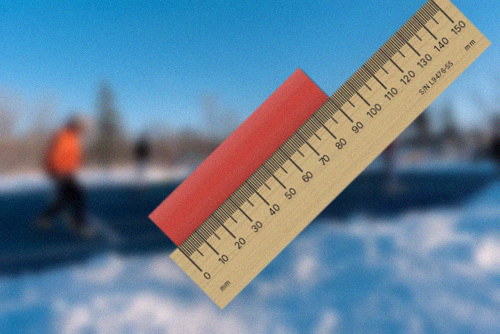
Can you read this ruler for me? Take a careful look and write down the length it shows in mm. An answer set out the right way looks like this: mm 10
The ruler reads mm 90
